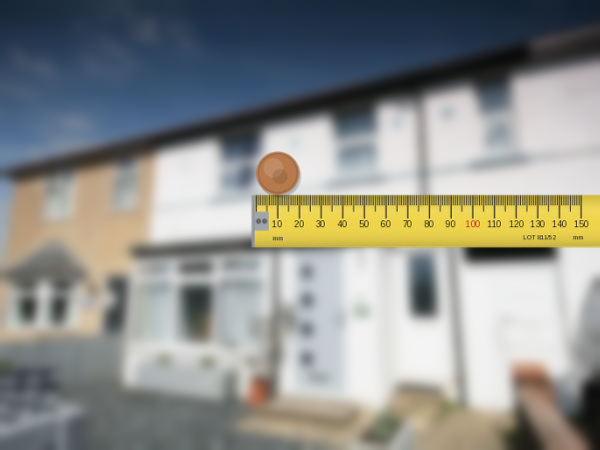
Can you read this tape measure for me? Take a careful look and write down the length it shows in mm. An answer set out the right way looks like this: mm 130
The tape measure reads mm 20
